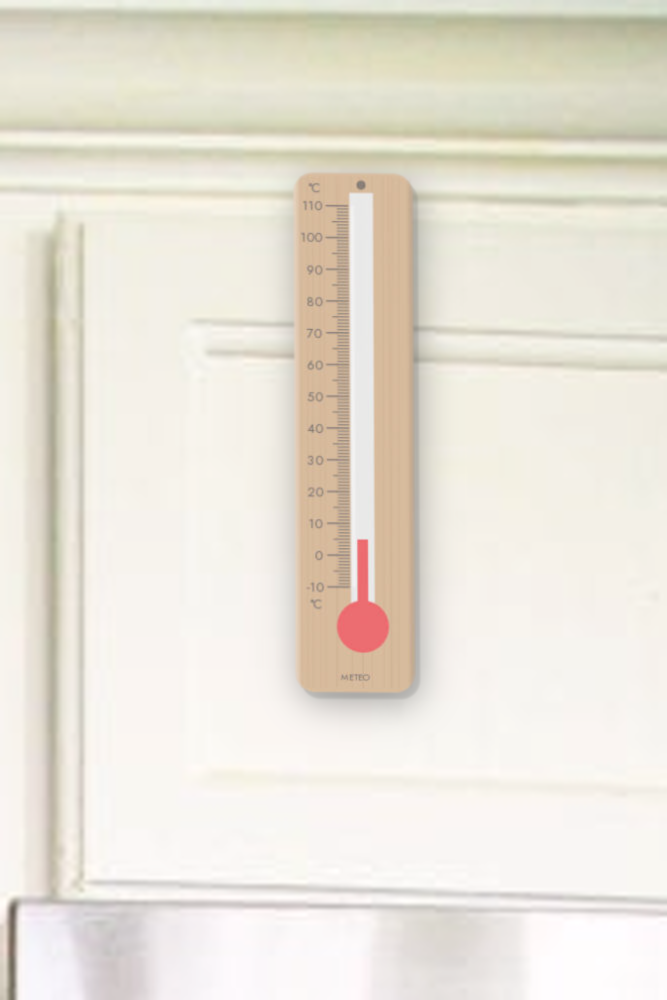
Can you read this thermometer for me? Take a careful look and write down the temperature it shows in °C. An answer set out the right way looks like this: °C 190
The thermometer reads °C 5
